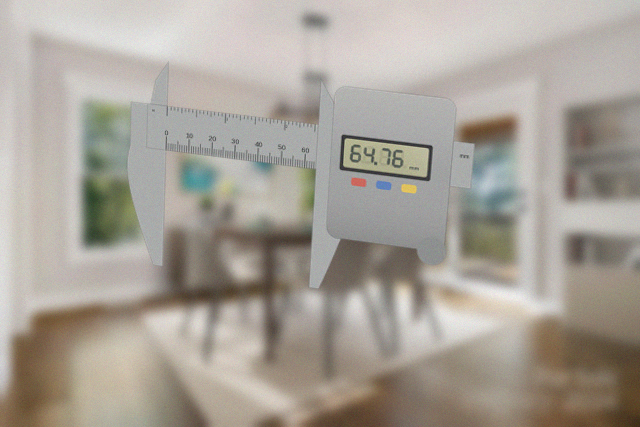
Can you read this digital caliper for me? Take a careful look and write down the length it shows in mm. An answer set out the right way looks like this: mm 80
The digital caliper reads mm 64.76
